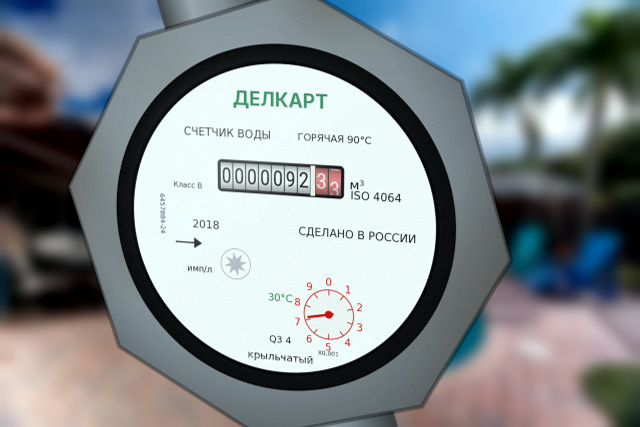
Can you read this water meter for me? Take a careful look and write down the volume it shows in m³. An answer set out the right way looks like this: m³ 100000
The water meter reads m³ 92.327
